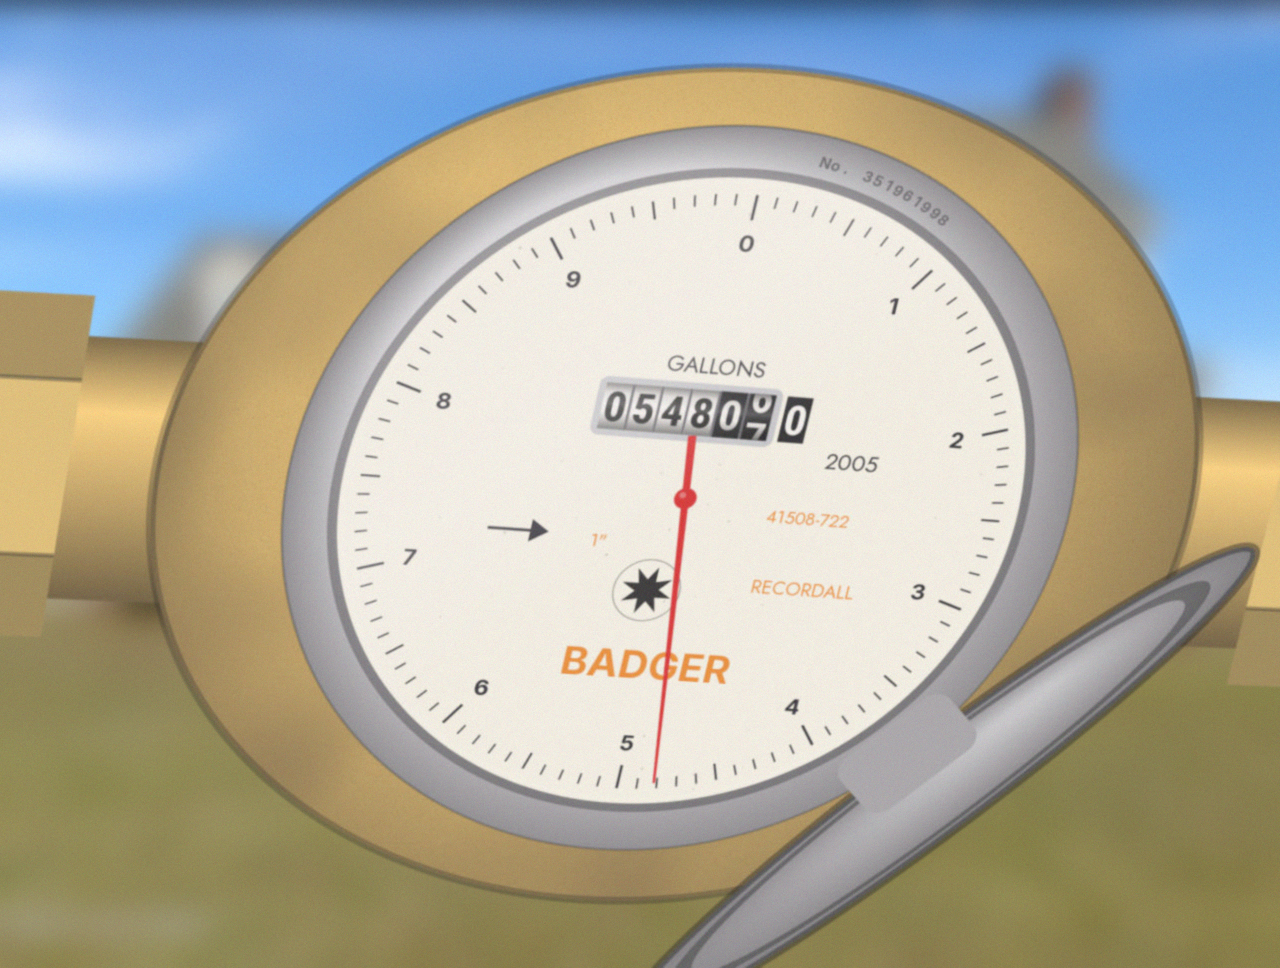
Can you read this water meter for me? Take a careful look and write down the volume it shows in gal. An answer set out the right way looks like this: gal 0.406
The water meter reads gal 548064.8
